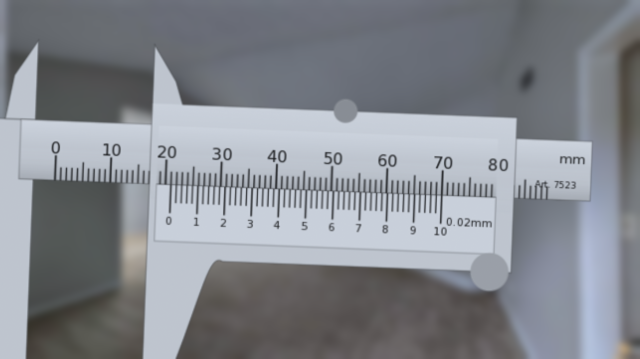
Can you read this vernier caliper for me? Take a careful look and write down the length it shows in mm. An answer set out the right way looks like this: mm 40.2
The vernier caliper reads mm 21.0
